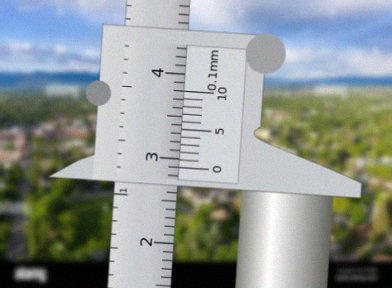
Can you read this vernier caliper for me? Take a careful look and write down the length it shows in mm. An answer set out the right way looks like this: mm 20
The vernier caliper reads mm 29.0
